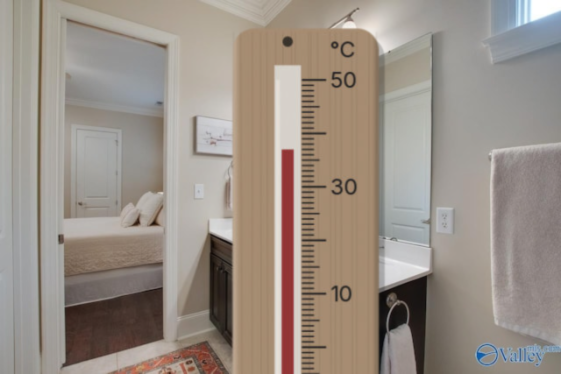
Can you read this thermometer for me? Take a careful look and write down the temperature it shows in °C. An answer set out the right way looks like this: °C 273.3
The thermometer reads °C 37
